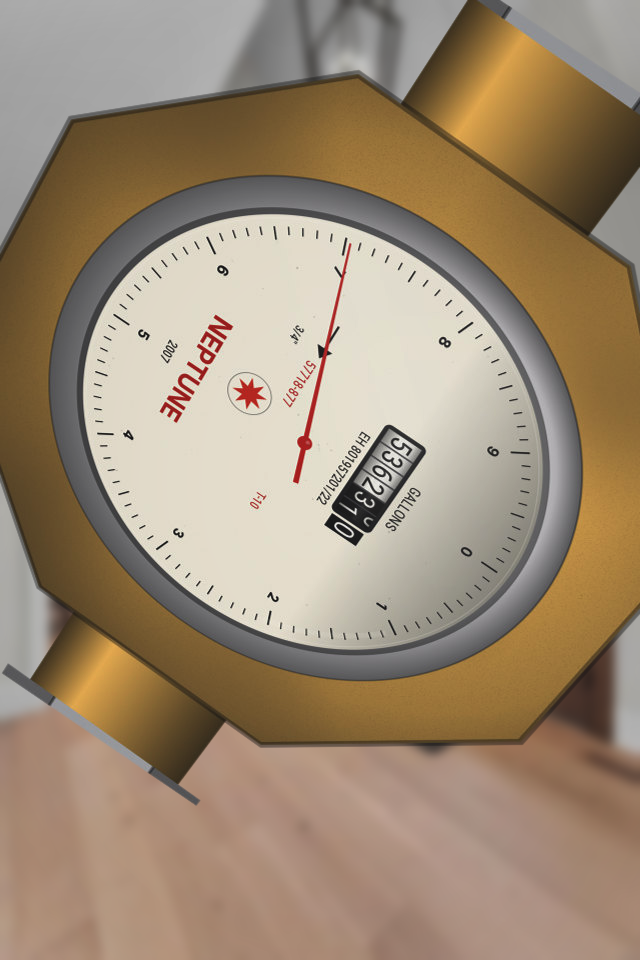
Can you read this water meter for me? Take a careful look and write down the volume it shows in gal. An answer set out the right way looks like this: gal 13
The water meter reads gal 5362307.0
